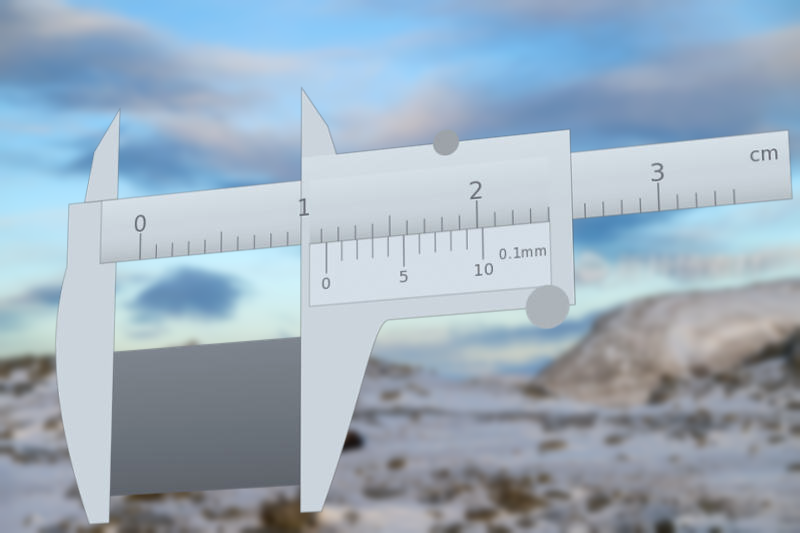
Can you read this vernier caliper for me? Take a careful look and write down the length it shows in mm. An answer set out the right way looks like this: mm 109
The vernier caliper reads mm 11.3
